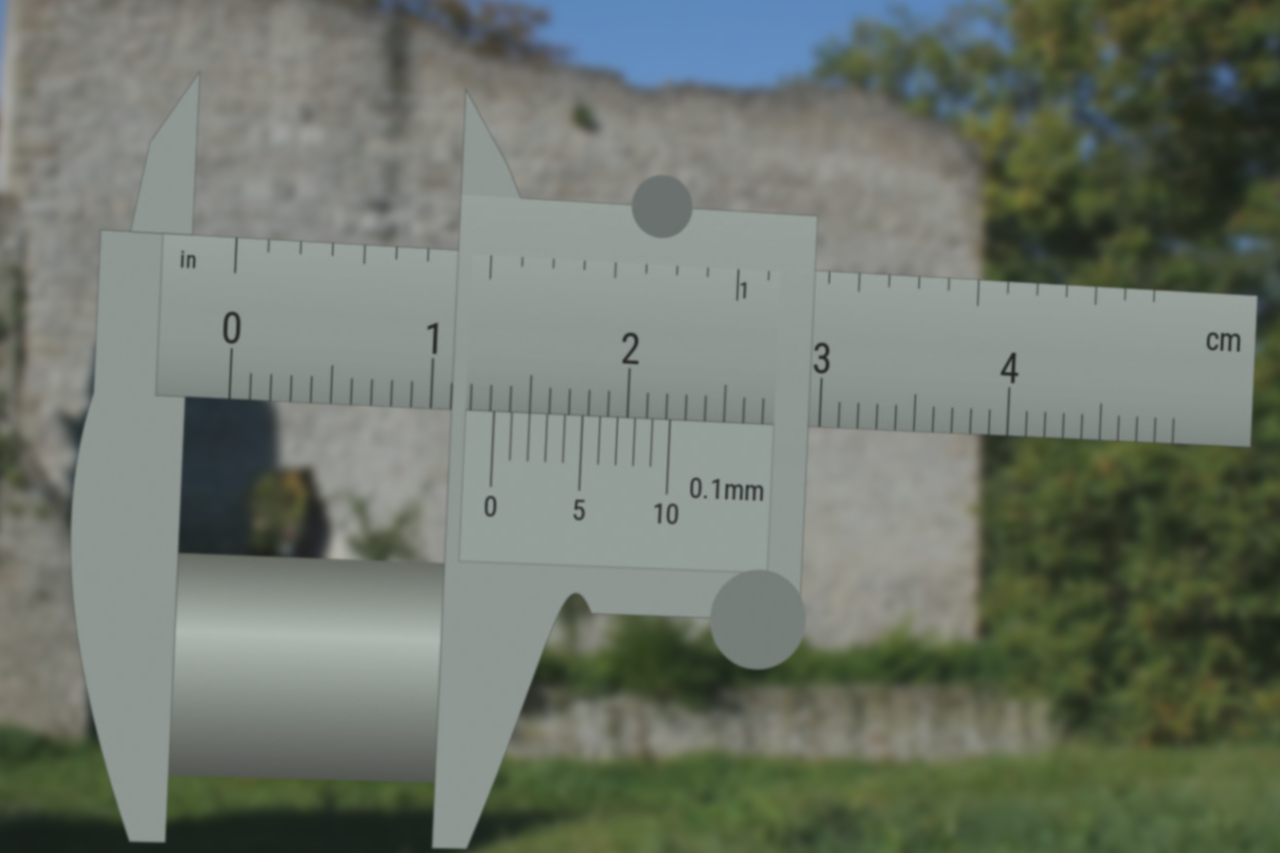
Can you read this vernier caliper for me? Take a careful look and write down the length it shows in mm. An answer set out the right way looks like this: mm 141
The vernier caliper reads mm 13.2
